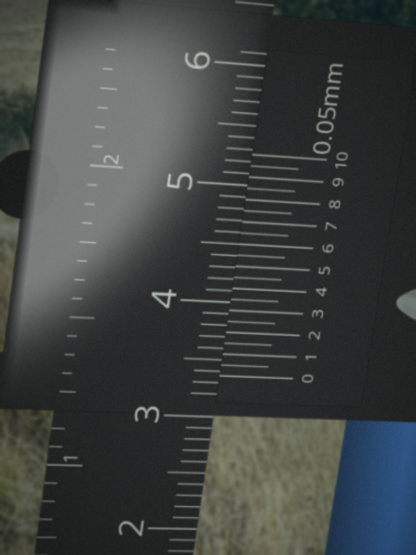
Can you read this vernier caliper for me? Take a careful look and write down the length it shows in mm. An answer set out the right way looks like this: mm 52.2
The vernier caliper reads mm 33.6
